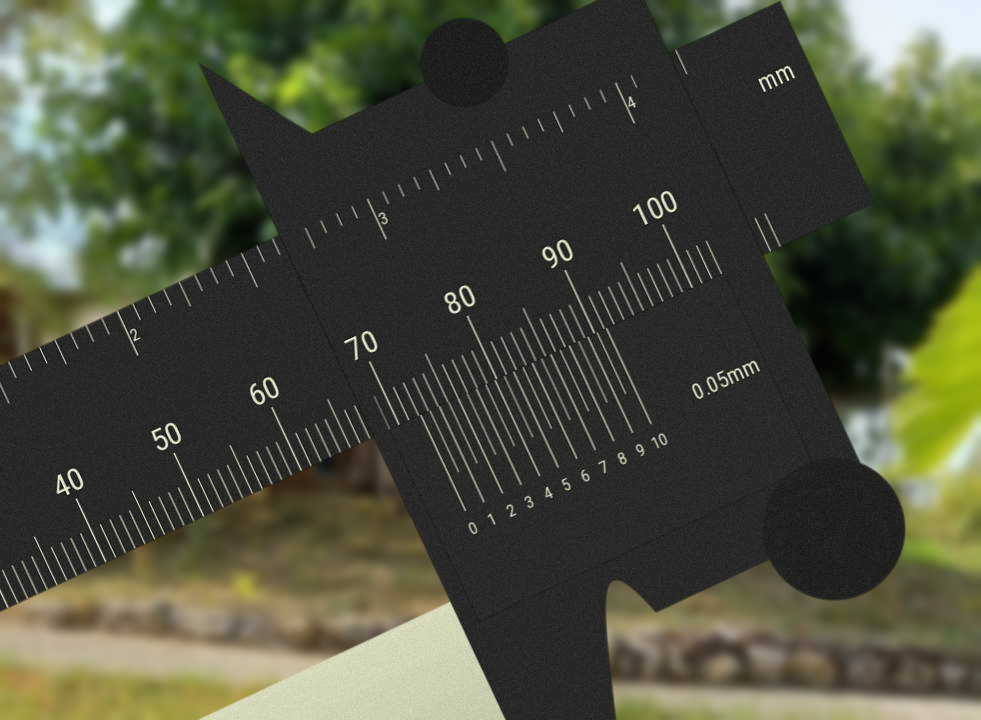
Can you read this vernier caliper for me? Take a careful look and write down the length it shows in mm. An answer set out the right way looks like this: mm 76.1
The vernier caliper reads mm 72.2
